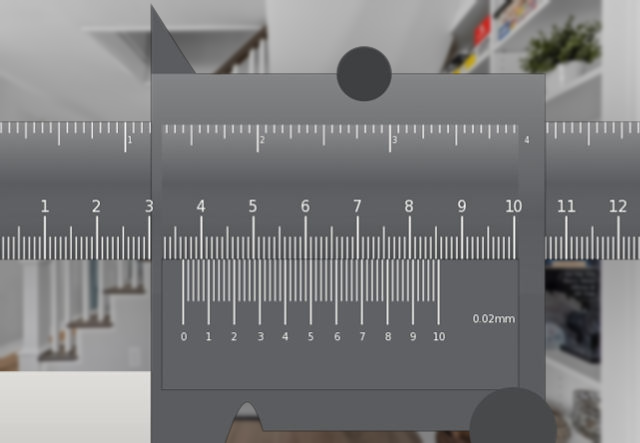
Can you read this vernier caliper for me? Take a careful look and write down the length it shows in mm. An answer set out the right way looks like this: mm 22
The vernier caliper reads mm 36.5
